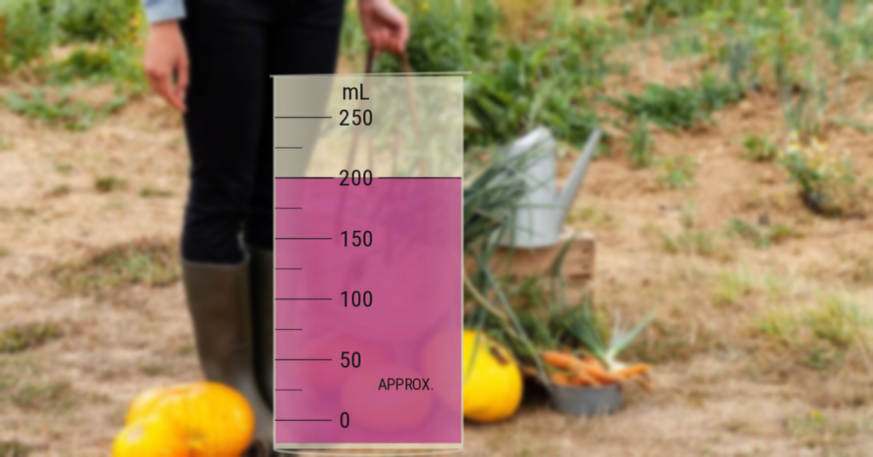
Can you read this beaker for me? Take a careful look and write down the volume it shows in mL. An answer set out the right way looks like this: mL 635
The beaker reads mL 200
